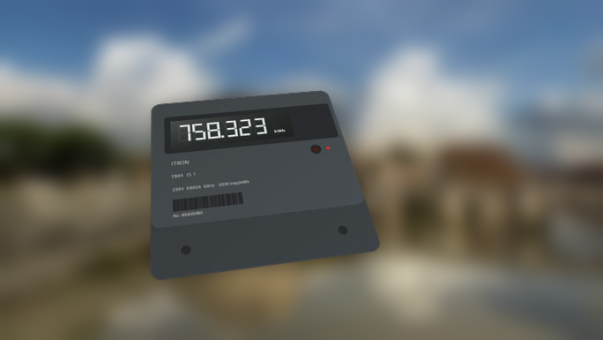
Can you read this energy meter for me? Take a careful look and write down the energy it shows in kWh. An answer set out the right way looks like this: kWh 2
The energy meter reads kWh 758.323
